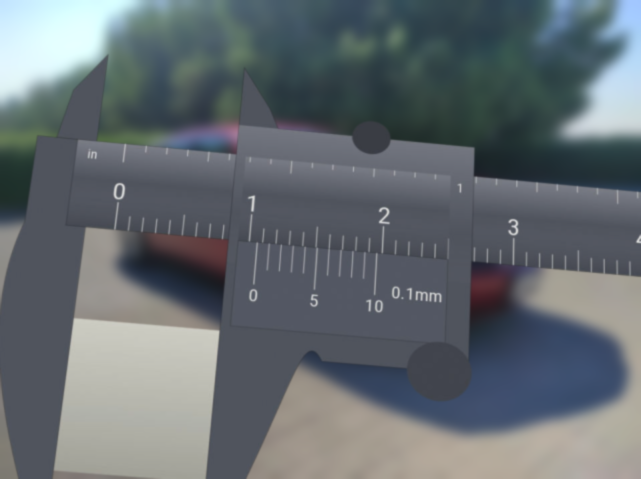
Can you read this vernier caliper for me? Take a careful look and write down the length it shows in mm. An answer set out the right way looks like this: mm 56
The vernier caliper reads mm 10.6
